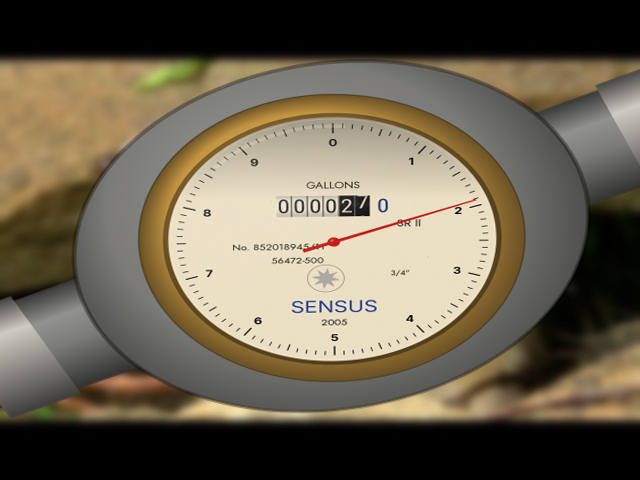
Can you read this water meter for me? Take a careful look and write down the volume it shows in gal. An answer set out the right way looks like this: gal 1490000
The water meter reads gal 271.9
